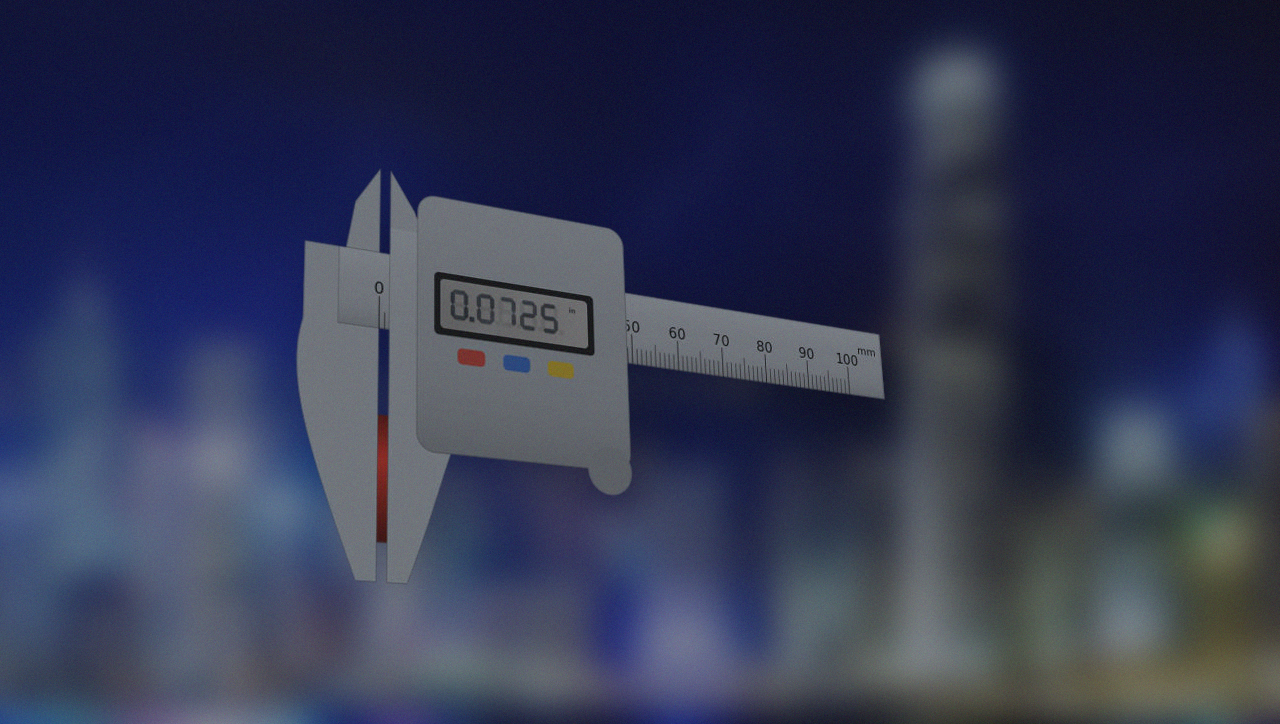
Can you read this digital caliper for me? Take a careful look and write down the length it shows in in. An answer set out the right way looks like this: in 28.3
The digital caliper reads in 0.0725
